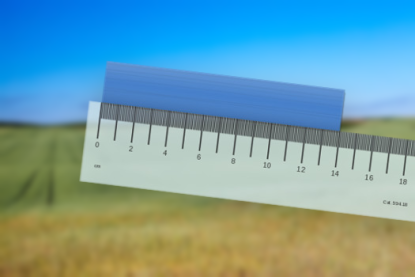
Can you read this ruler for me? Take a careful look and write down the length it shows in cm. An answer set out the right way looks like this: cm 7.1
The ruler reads cm 14
